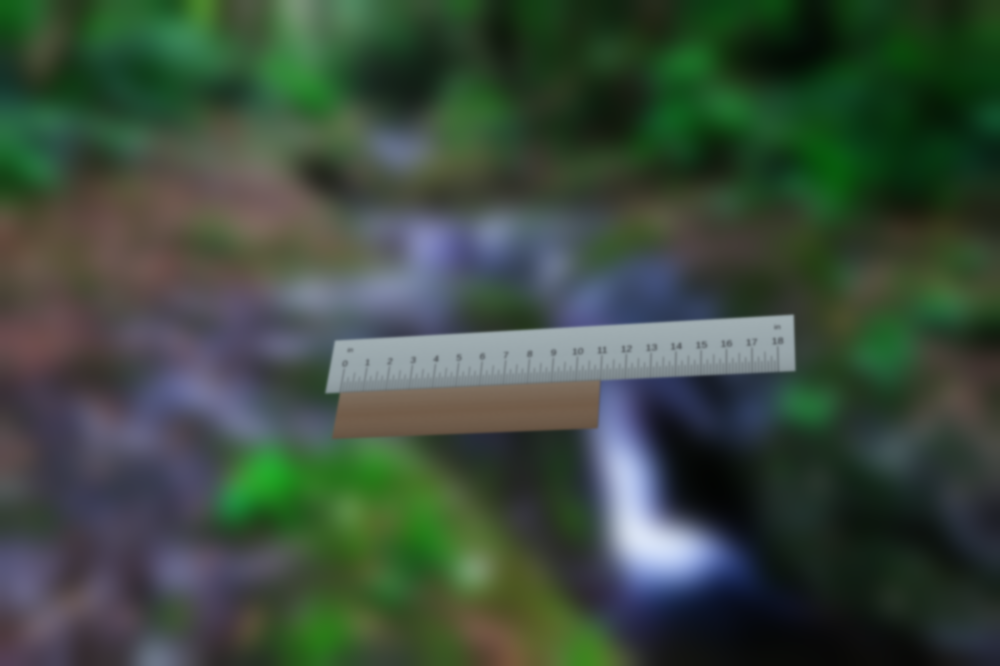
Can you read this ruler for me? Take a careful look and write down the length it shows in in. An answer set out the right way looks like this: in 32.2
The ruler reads in 11
